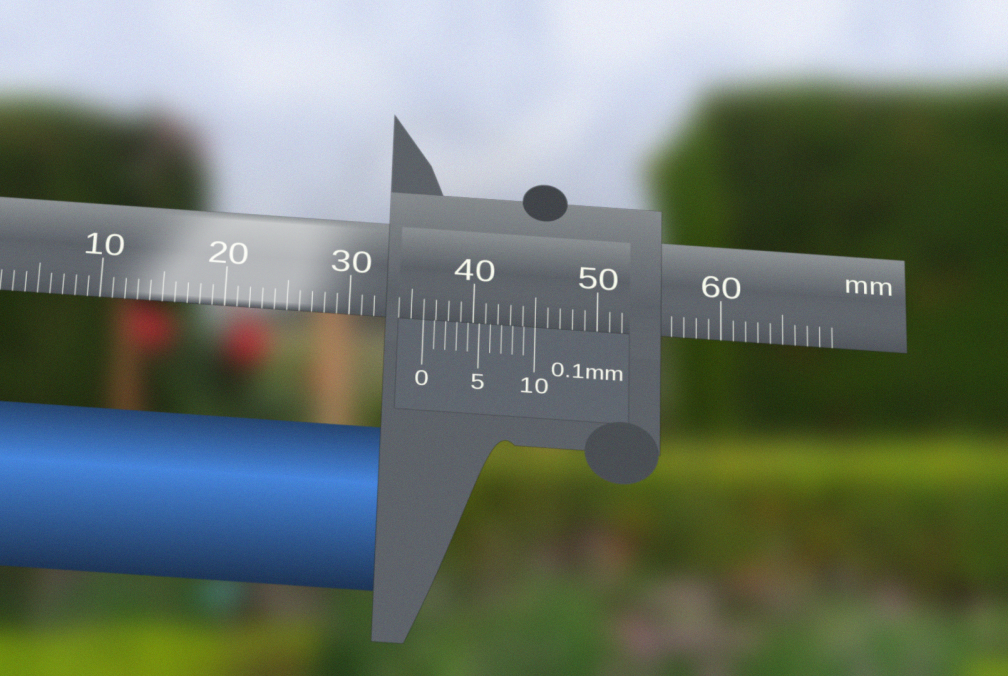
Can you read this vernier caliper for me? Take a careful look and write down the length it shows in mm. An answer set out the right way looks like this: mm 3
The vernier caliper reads mm 36.0
